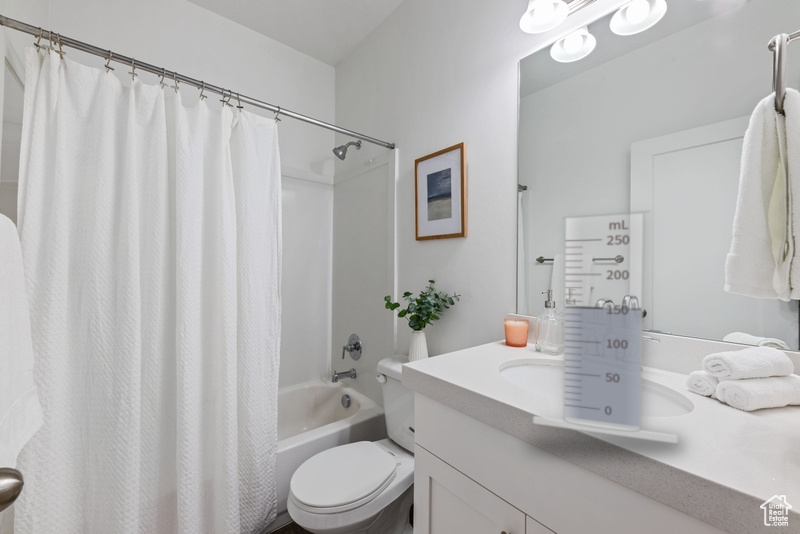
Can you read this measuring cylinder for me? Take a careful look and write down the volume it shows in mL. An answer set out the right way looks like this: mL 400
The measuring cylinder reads mL 150
